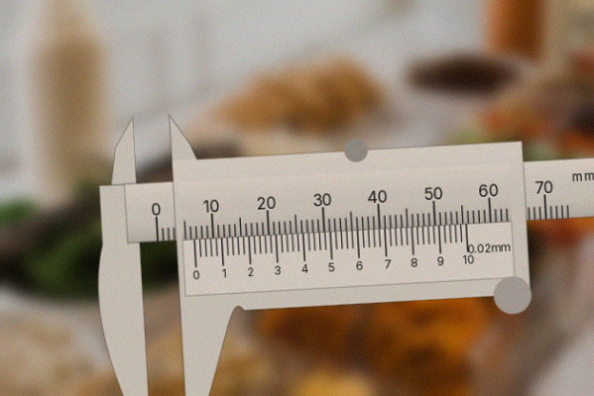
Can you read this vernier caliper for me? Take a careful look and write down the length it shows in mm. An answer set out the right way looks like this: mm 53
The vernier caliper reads mm 6.6
